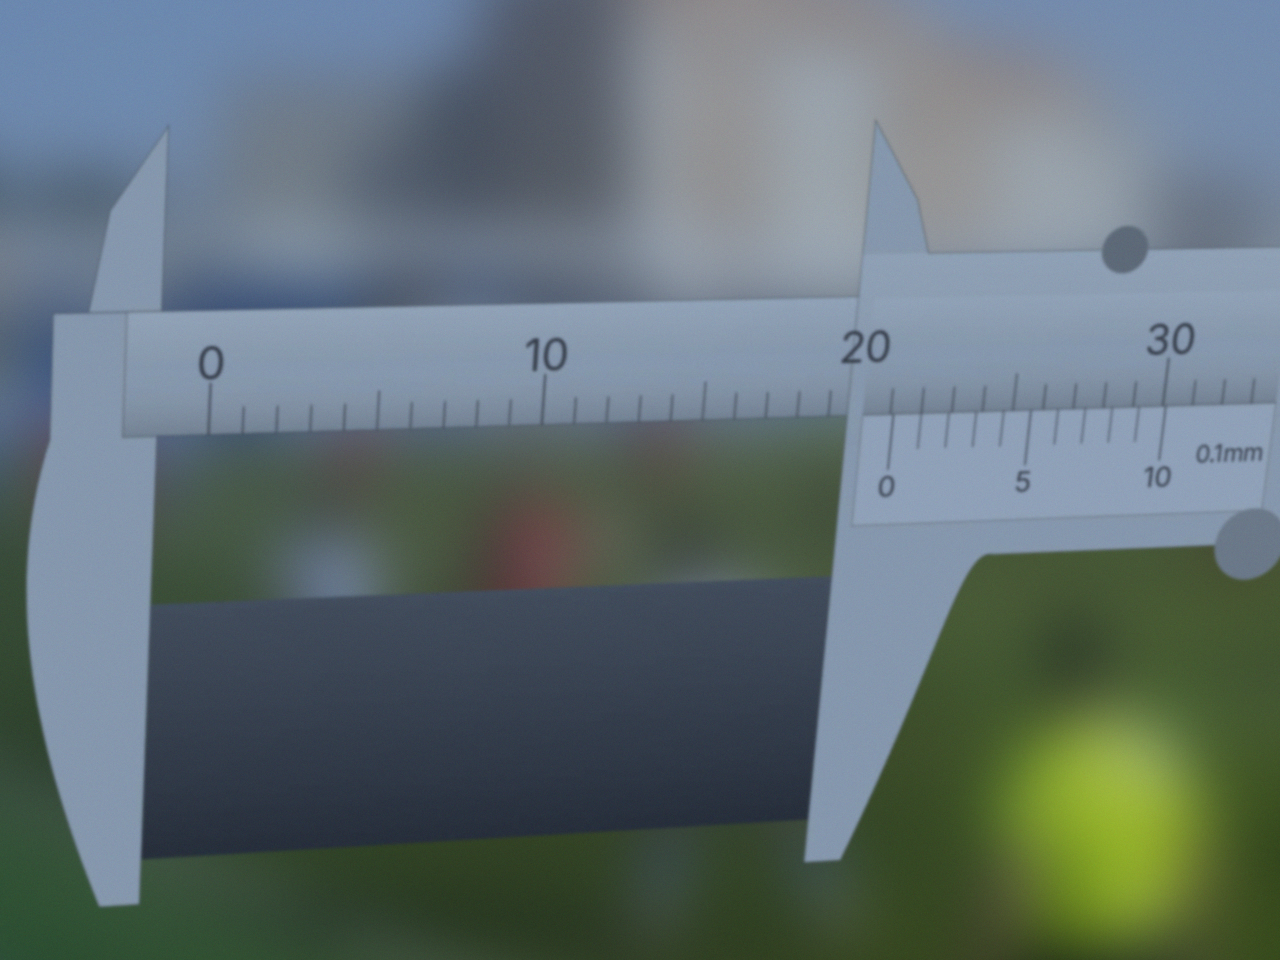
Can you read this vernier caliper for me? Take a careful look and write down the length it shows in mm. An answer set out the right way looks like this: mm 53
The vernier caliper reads mm 21.1
